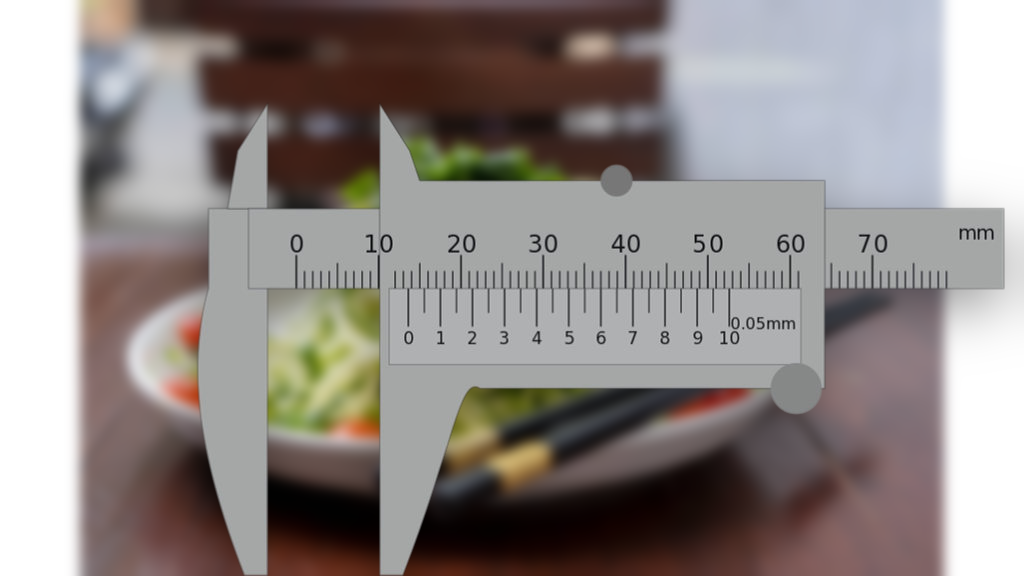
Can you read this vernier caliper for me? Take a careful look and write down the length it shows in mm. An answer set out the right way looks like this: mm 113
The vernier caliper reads mm 13.6
